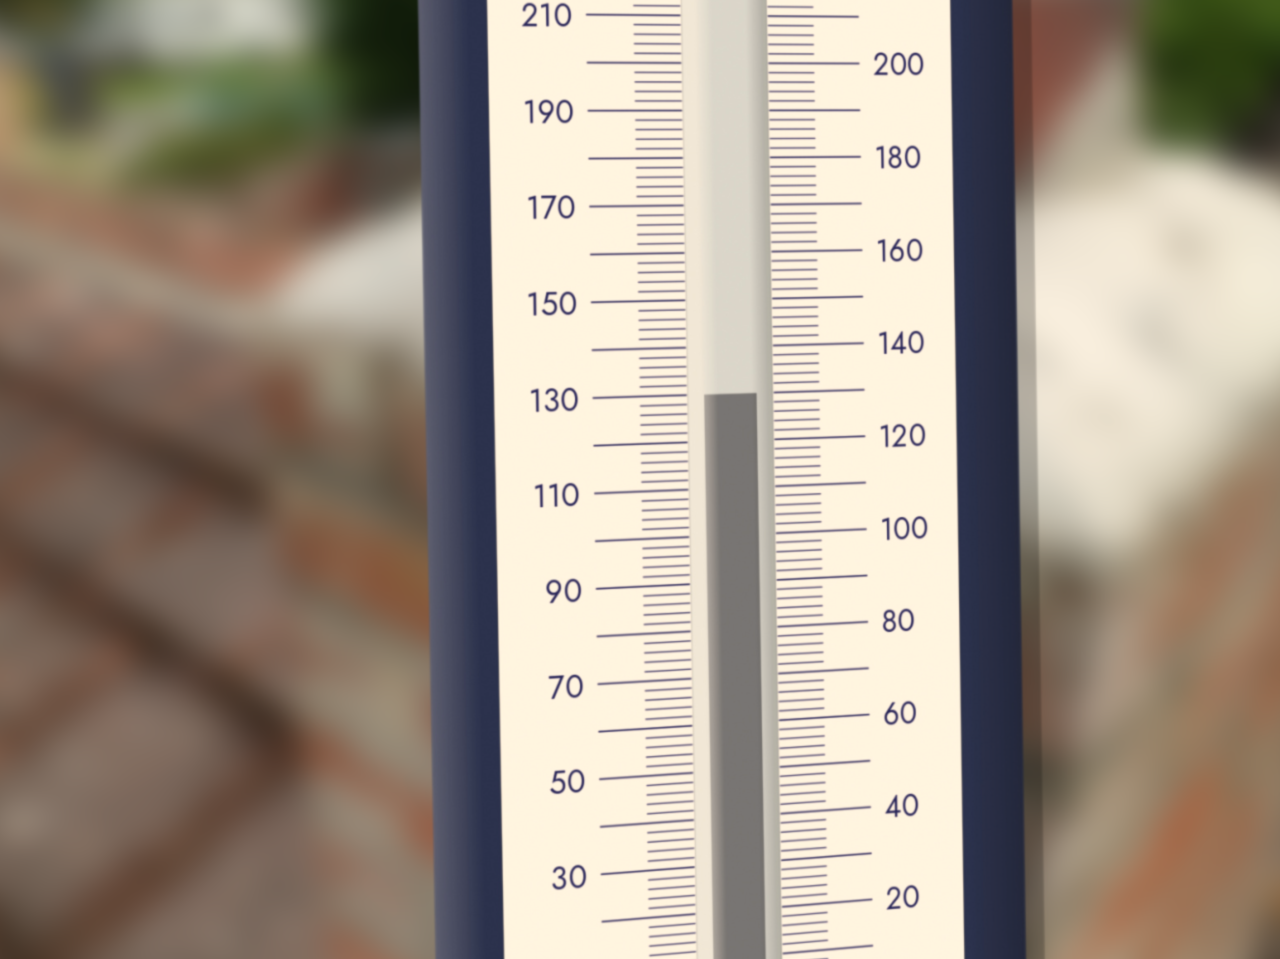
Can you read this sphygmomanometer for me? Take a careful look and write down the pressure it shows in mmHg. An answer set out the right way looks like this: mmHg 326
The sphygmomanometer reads mmHg 130
